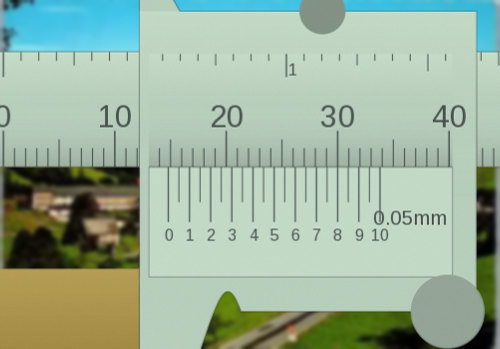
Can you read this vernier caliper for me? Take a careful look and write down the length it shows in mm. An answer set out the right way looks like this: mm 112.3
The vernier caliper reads mm 14.8
